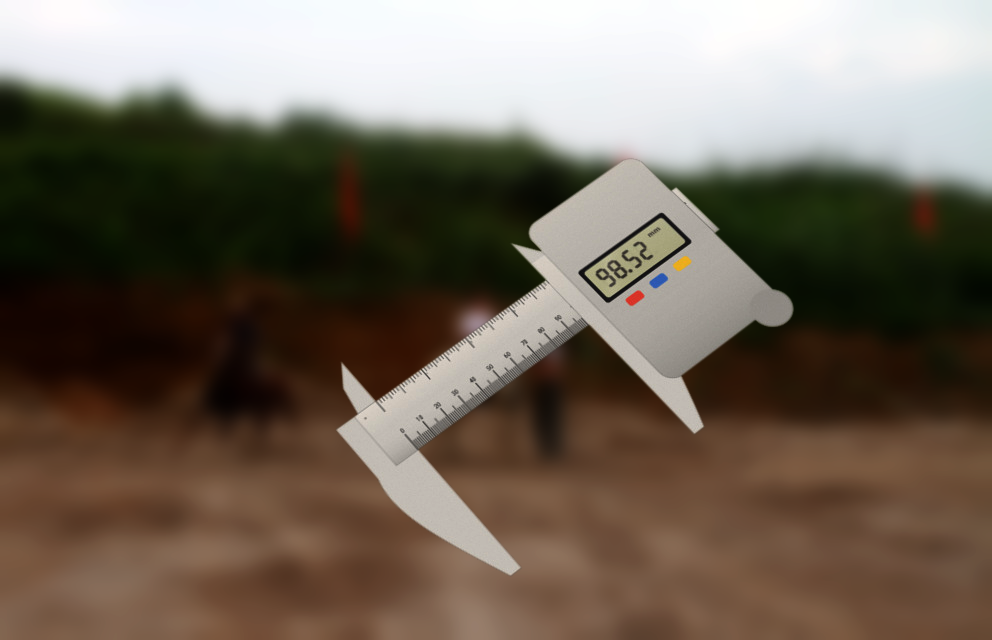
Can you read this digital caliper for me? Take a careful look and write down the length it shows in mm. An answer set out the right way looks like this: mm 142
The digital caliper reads mm 98.52
